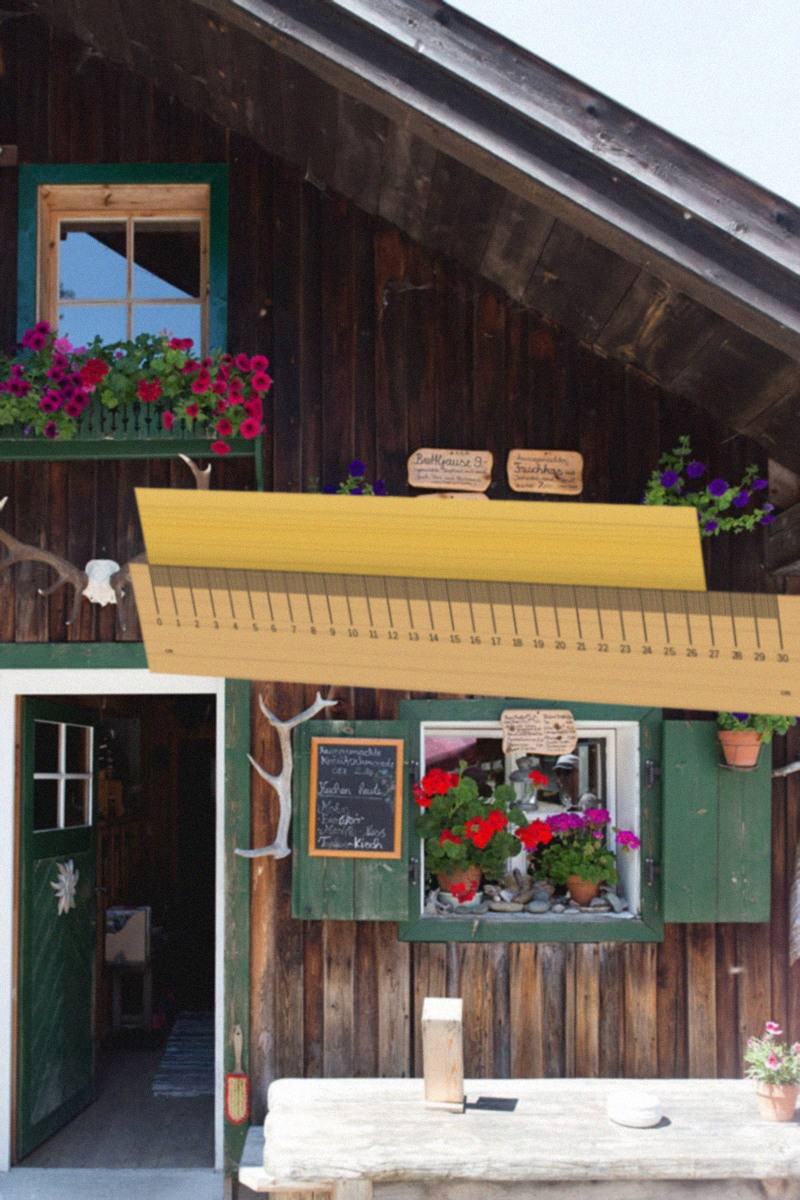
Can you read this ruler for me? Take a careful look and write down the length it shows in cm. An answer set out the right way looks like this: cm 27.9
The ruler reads cm 27
